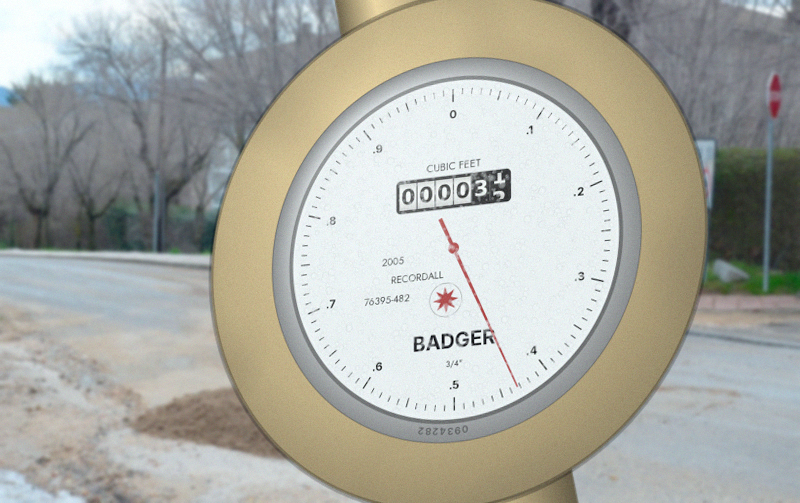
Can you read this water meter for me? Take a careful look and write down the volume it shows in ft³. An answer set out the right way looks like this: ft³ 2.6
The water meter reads ft³ 31.43
